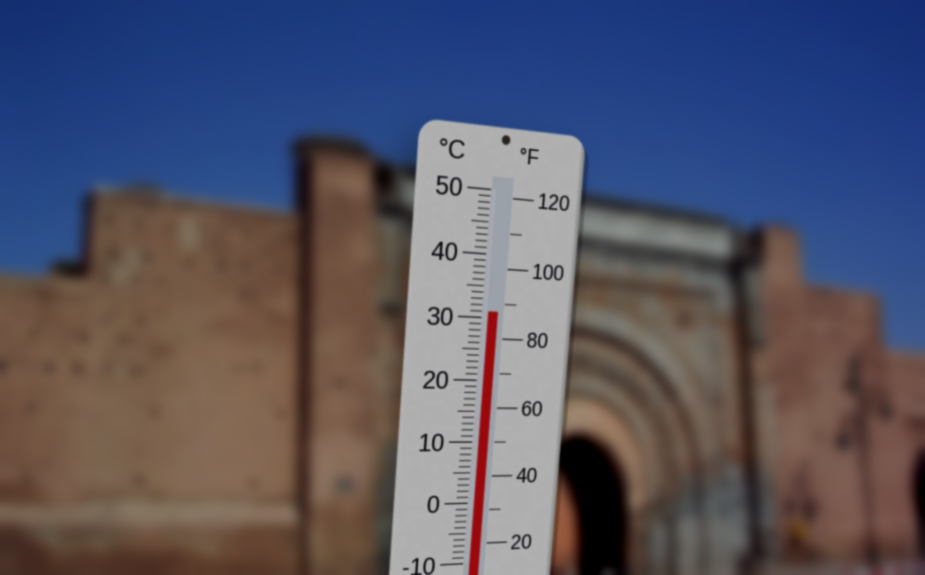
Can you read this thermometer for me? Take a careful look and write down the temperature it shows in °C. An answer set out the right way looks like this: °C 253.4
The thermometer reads °C 31
